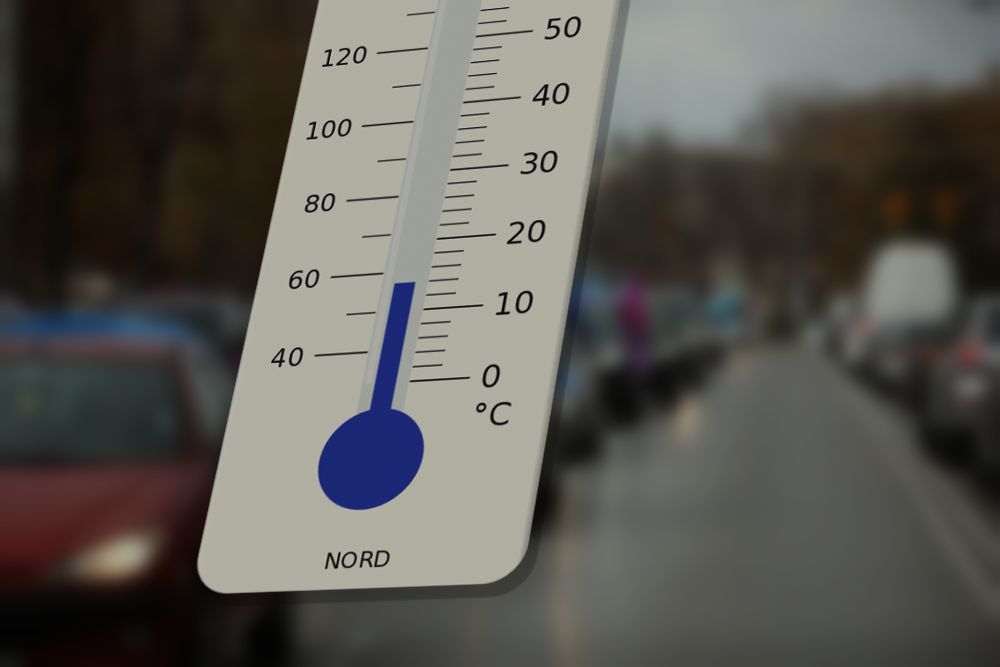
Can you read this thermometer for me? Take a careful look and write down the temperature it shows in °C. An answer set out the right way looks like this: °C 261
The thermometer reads °C 14
